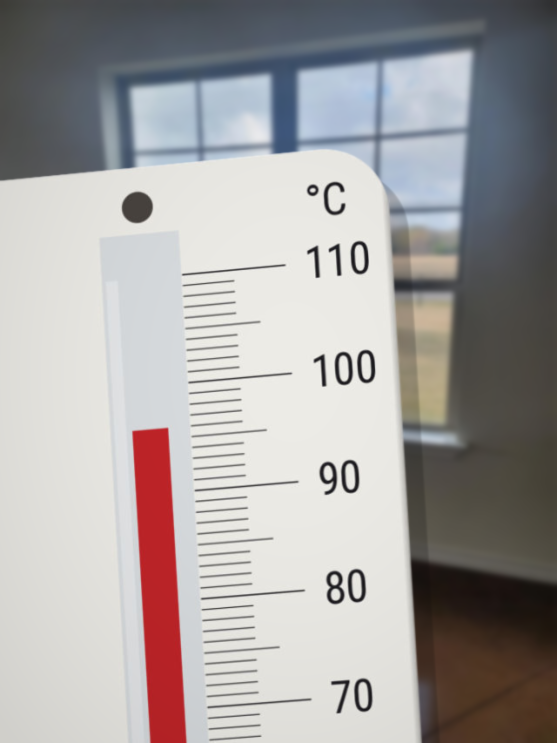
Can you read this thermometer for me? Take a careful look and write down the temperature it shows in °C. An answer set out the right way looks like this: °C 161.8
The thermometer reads °C 96
